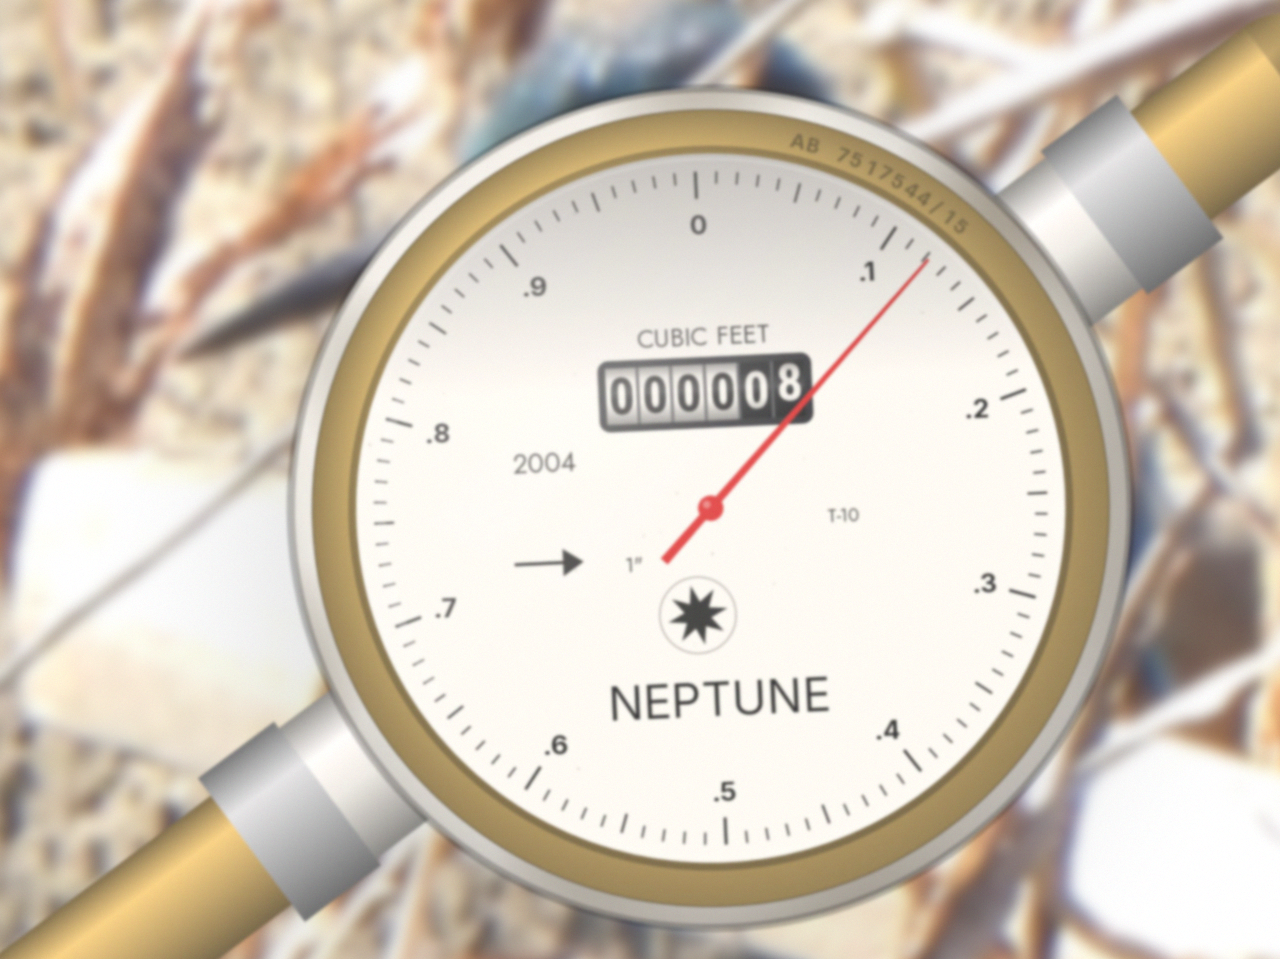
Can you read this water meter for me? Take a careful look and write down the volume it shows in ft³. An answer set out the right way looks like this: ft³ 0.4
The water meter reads ft³ 8.12
